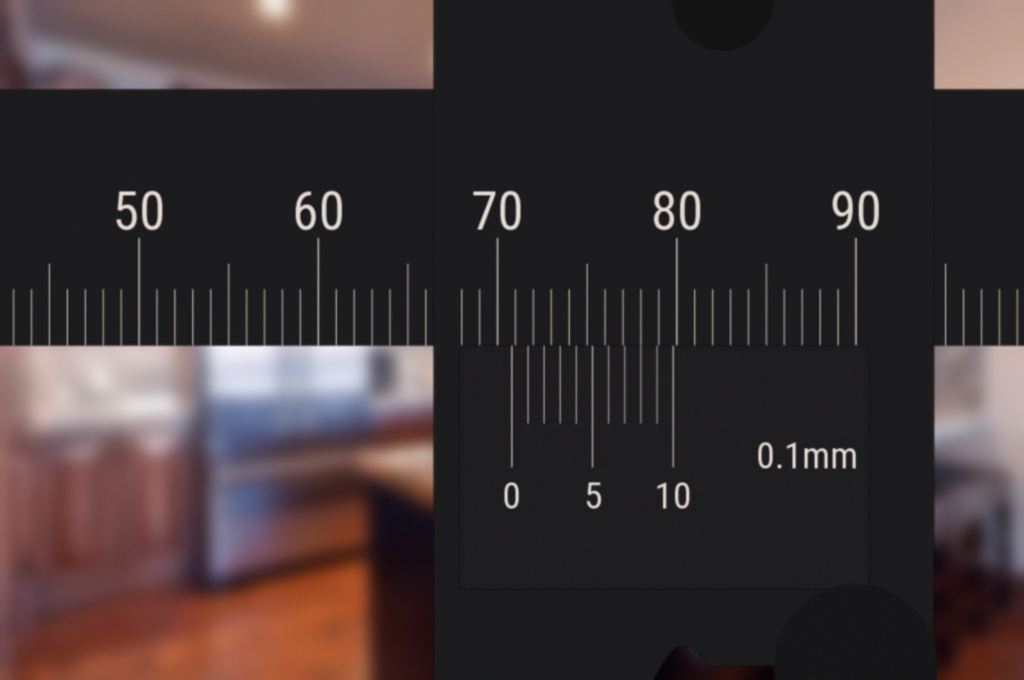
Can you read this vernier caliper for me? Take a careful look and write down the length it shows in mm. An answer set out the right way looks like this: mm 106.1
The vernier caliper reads mm 70.8
